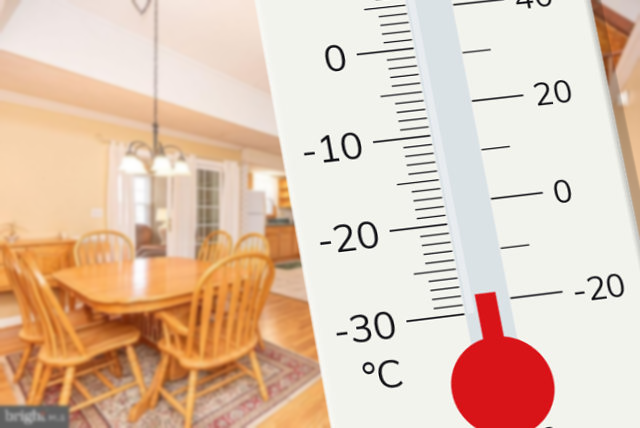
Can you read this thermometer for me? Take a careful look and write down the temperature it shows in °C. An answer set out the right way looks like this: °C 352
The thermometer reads °C -28
